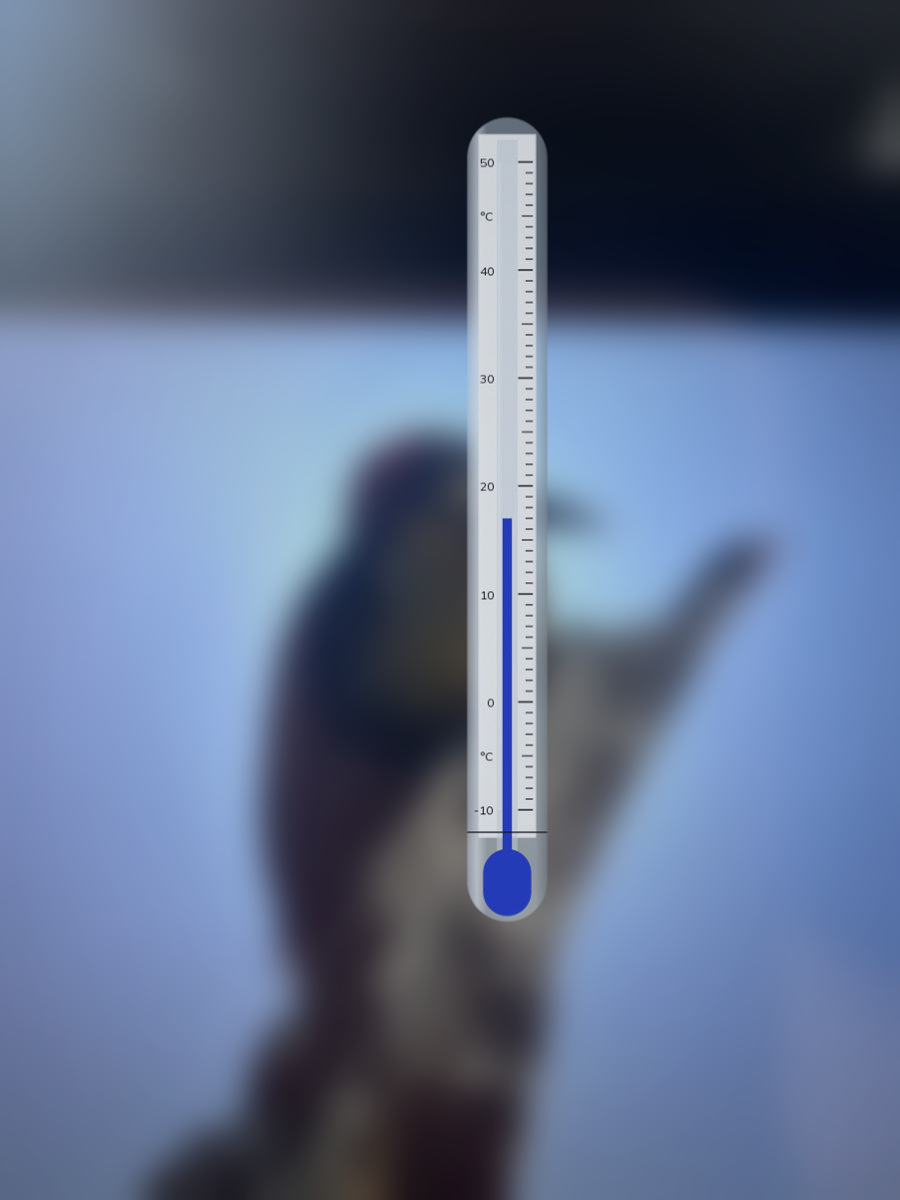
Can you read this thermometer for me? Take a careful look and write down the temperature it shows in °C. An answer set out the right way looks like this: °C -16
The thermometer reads °C 17
